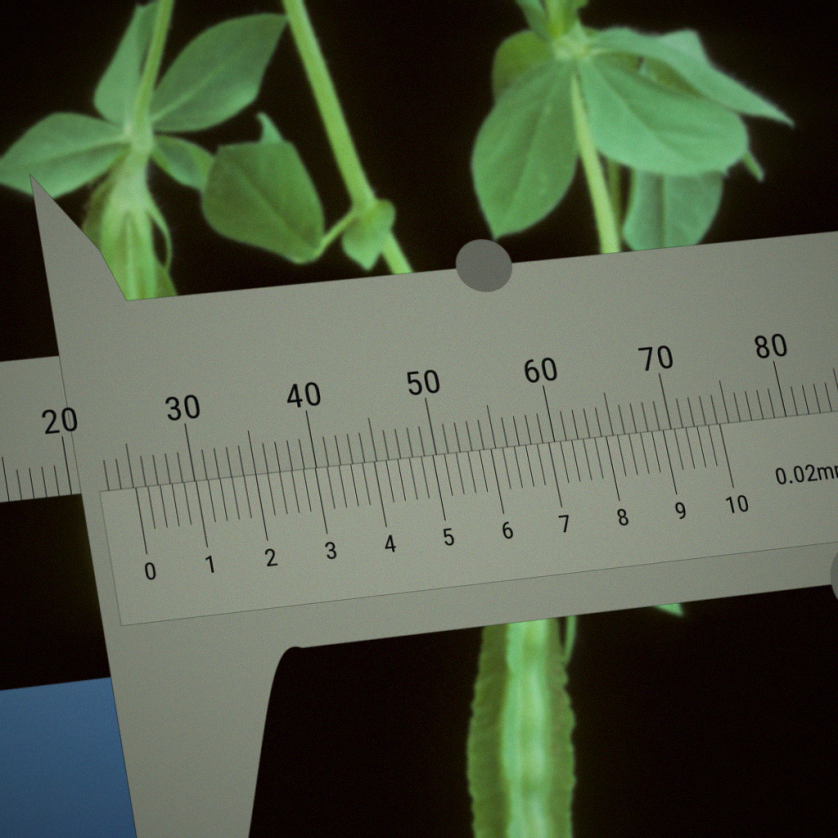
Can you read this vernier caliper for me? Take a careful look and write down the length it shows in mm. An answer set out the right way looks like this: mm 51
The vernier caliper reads mm 25.2
